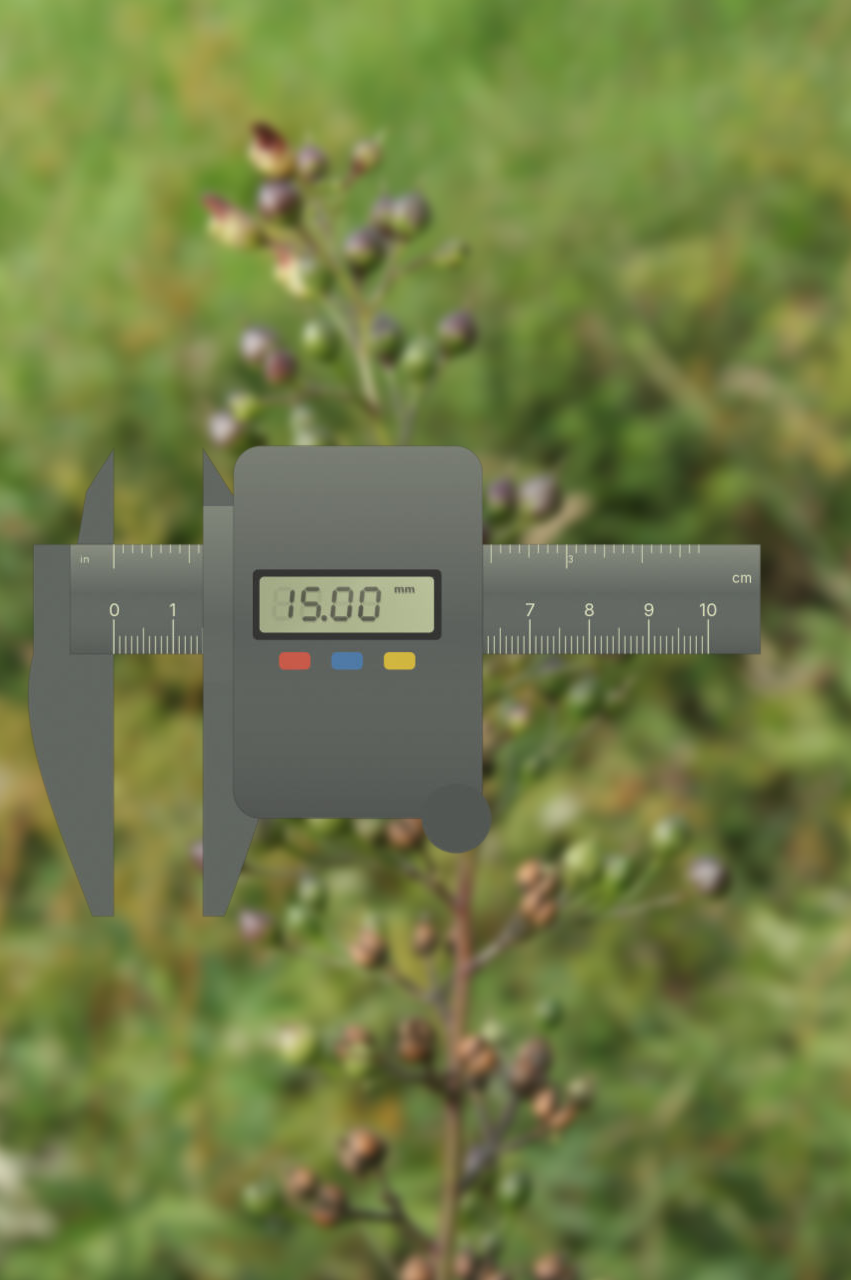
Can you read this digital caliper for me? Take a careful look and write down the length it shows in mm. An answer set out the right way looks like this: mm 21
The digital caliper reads mm 15.00
